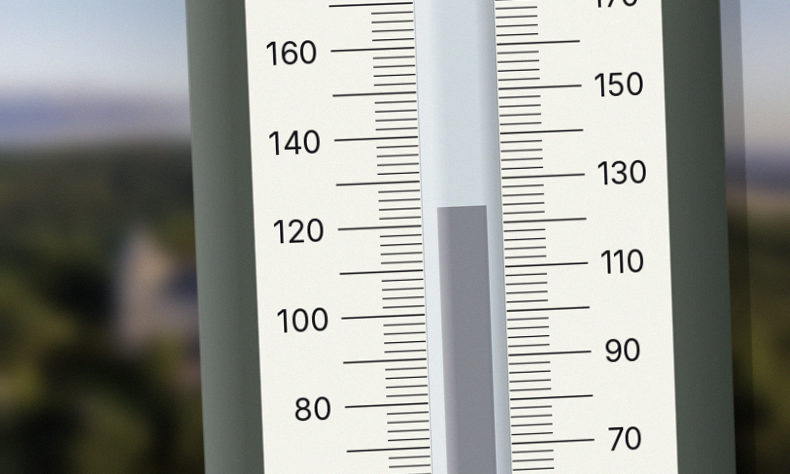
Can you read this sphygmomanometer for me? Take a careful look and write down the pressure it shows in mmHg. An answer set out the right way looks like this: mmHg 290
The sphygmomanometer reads mmHg 124
